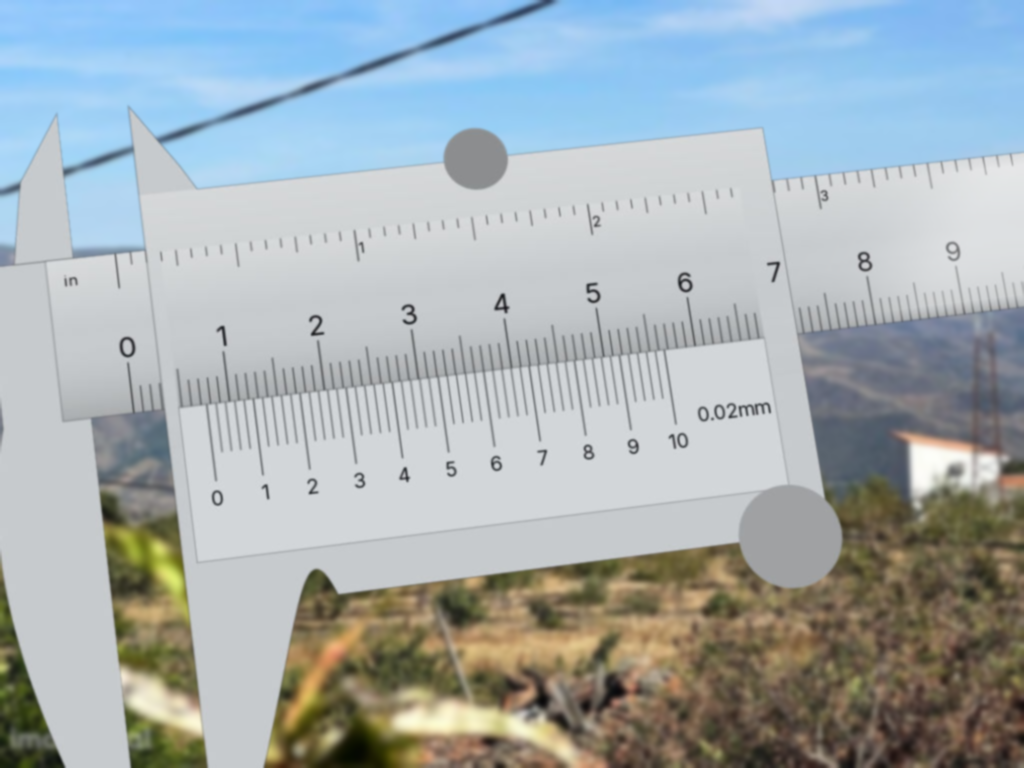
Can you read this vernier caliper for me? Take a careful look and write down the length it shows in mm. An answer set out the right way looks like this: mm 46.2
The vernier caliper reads mm 7.6
